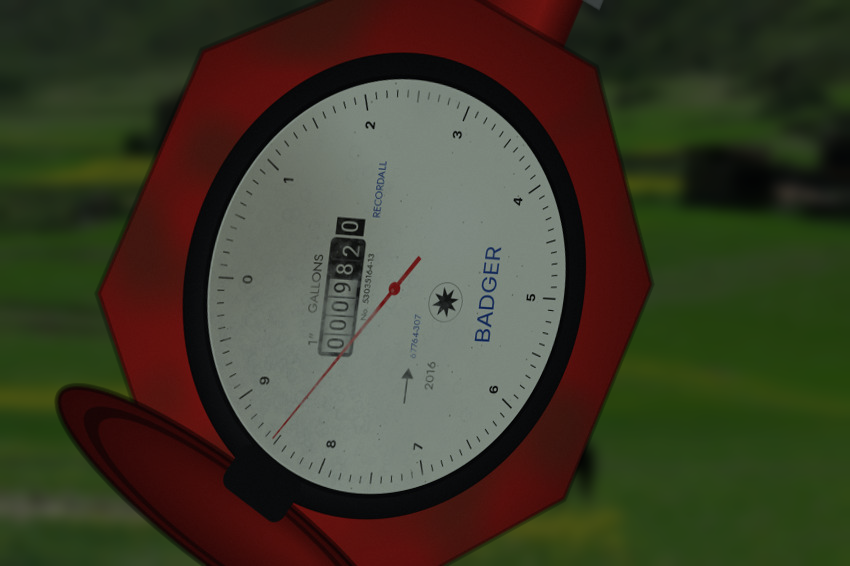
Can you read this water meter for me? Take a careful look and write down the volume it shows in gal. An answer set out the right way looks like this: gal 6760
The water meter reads gal 9818.5
